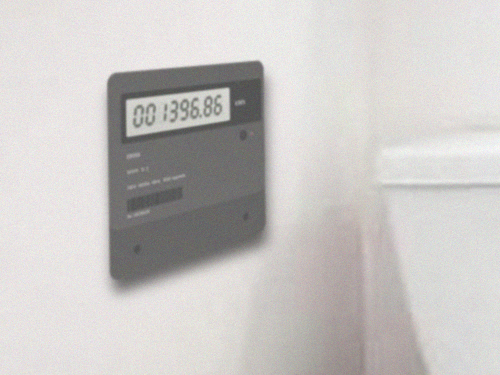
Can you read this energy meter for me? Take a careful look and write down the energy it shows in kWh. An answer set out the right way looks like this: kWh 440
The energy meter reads kWh 1396.86
